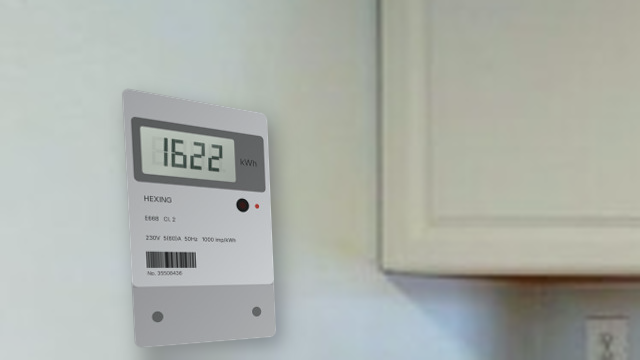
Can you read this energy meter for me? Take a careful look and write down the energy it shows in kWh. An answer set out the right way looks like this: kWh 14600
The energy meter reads kWh 1622
